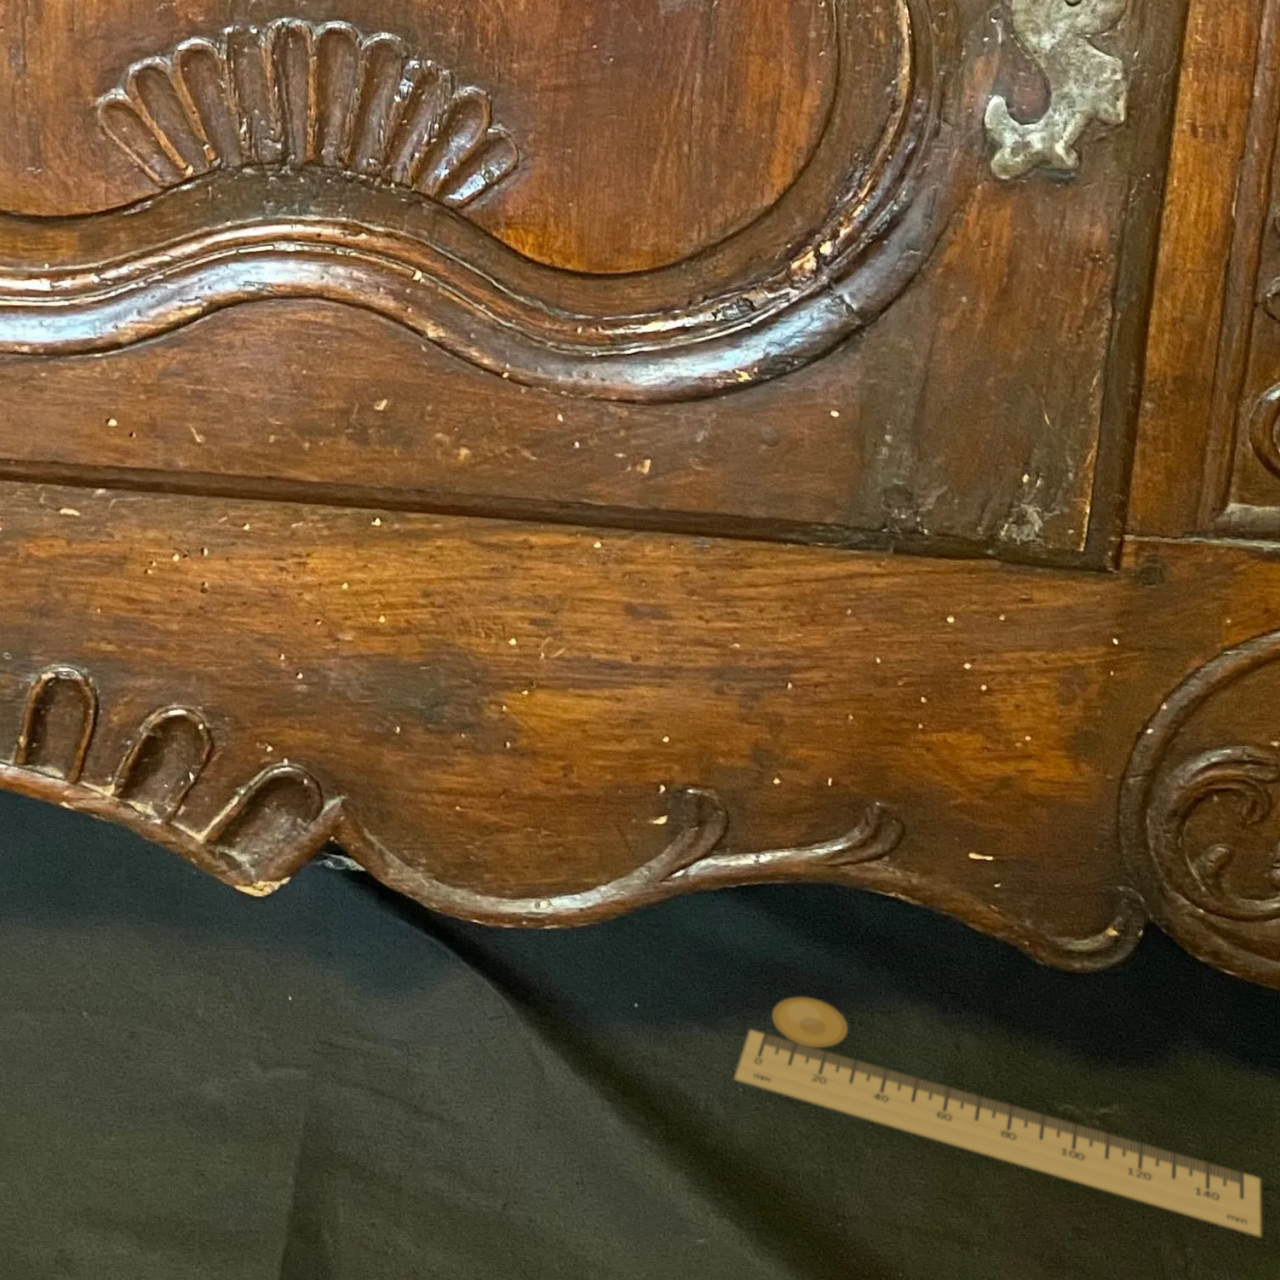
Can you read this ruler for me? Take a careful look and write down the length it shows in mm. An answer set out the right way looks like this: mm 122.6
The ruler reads mm 25
